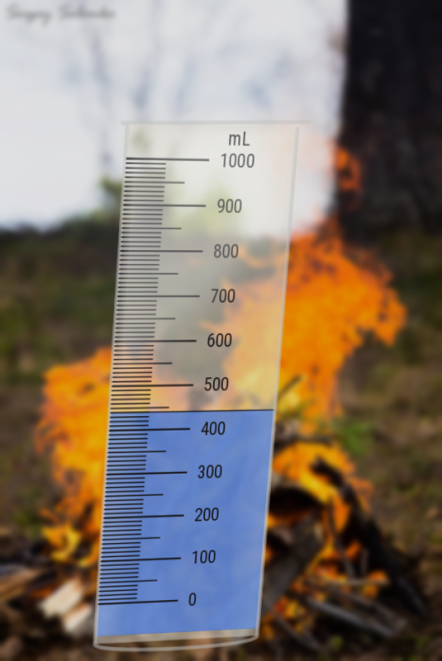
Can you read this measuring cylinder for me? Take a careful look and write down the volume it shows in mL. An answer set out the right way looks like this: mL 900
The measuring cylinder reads mL 440
